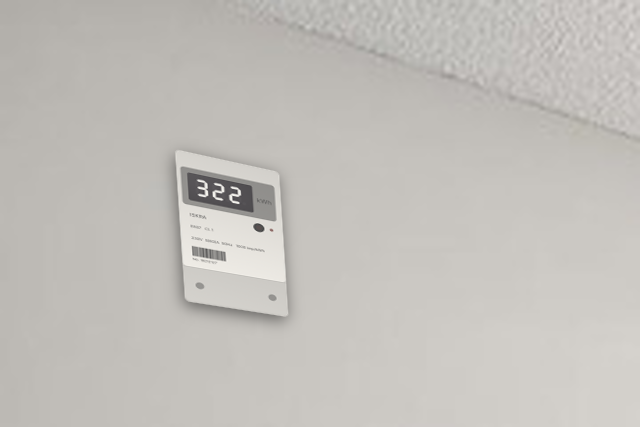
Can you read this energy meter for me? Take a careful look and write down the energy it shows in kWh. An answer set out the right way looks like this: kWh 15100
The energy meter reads kWh 322
